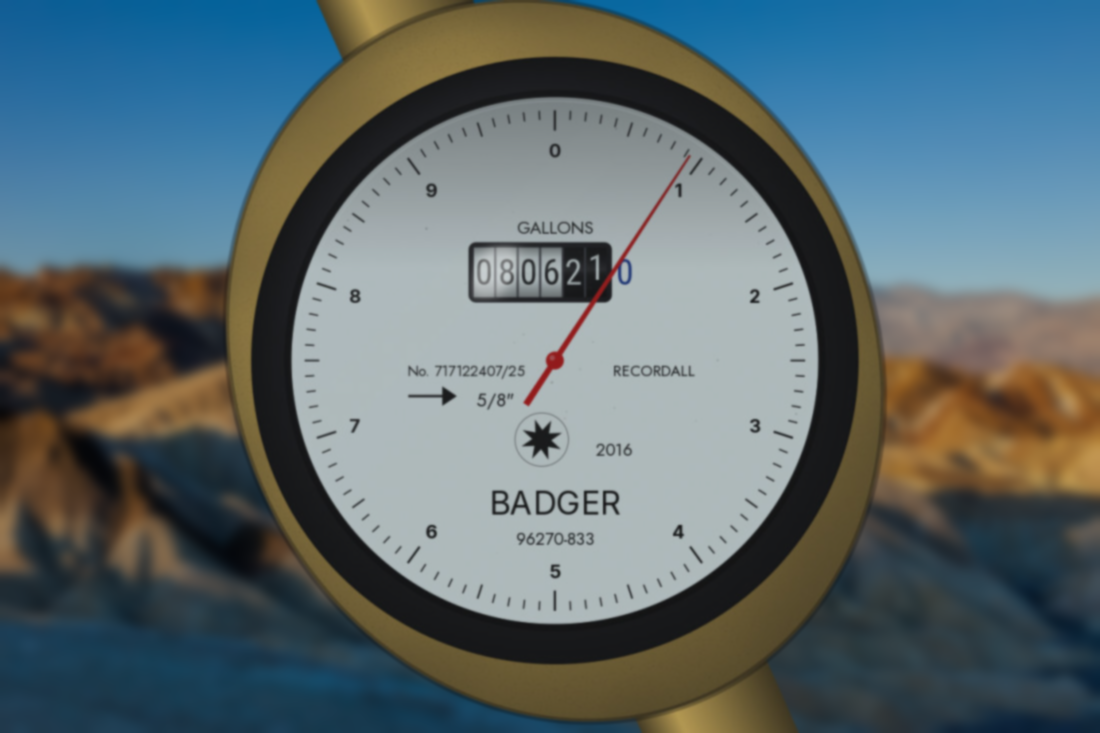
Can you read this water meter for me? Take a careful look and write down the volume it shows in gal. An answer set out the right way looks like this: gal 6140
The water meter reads gal 806210.9
